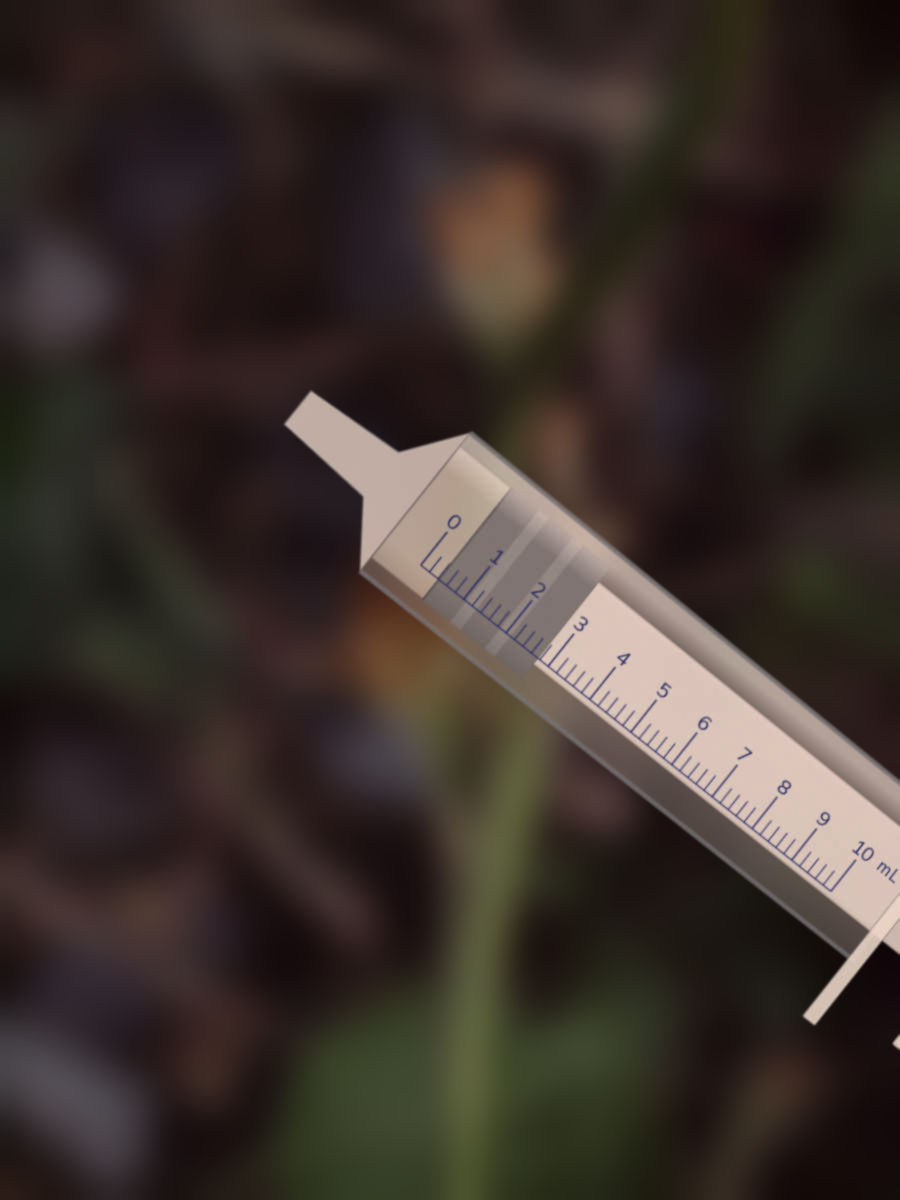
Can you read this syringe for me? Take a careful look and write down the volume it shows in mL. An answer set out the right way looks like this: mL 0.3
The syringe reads mL 0.4
